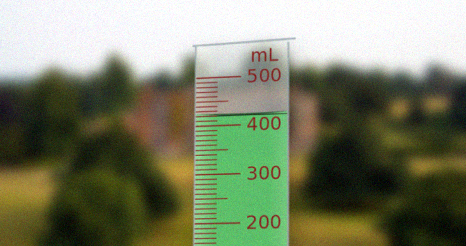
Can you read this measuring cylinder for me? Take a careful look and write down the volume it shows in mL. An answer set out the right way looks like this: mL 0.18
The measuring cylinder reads mL 420
